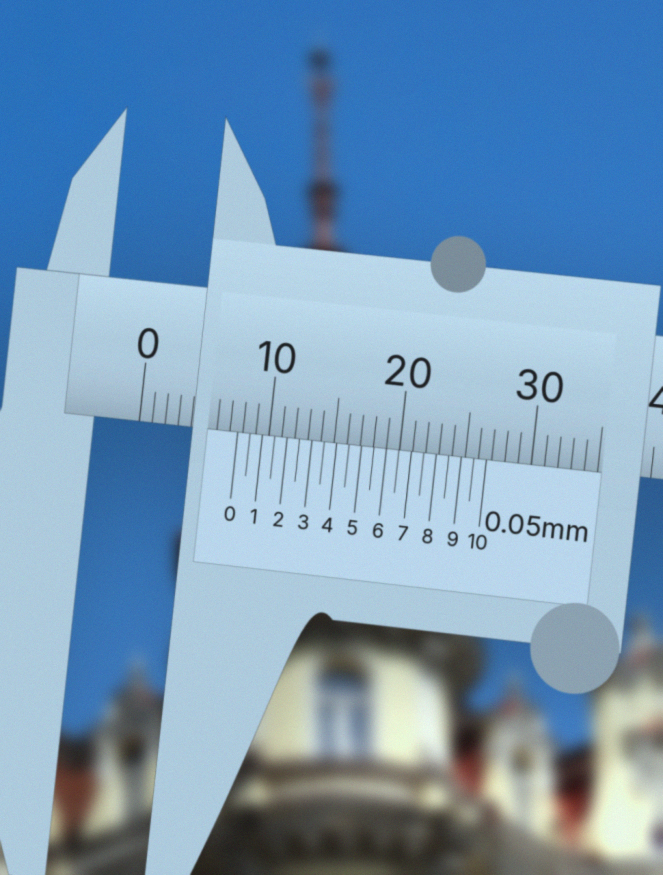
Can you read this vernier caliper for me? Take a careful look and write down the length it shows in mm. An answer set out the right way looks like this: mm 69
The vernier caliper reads mm 7.6
